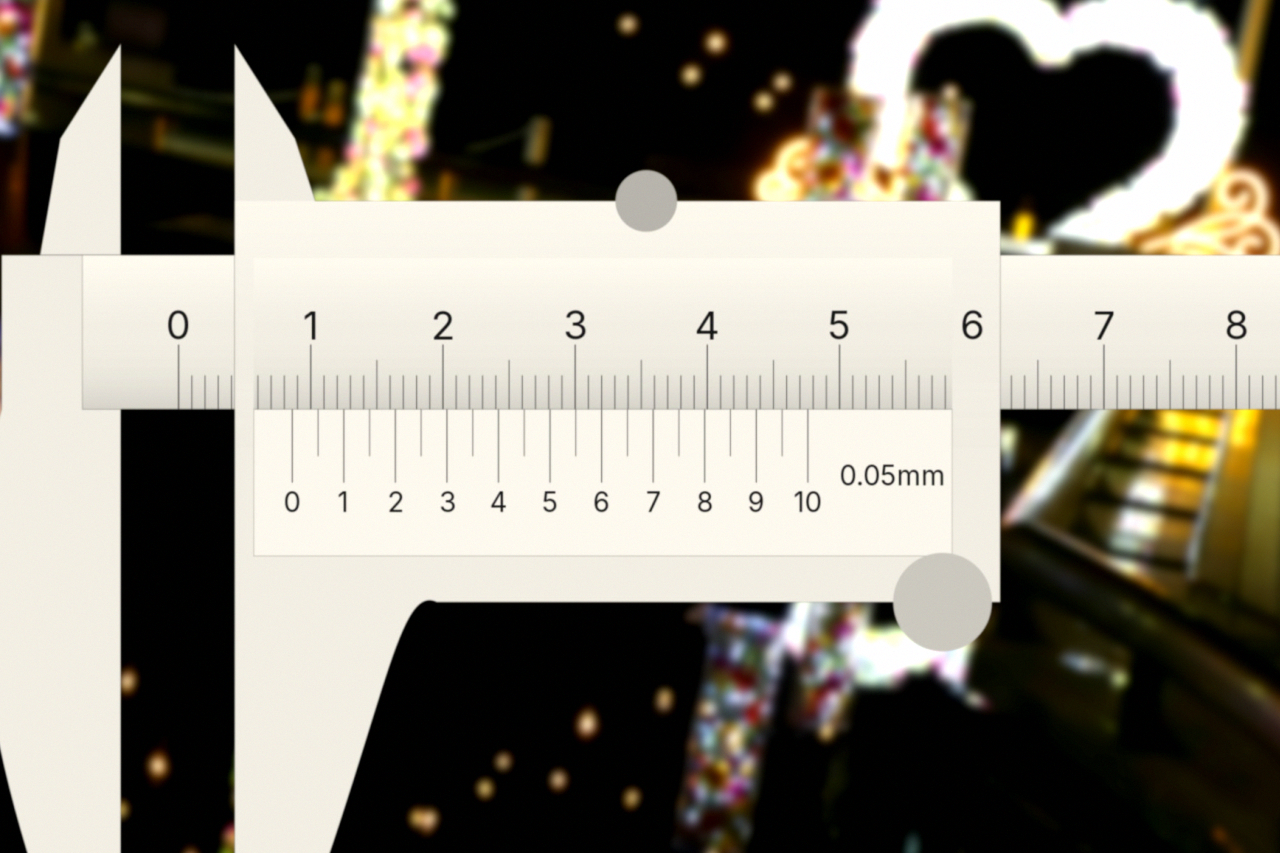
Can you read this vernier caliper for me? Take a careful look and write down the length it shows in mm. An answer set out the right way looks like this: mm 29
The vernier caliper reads mm 8.6
